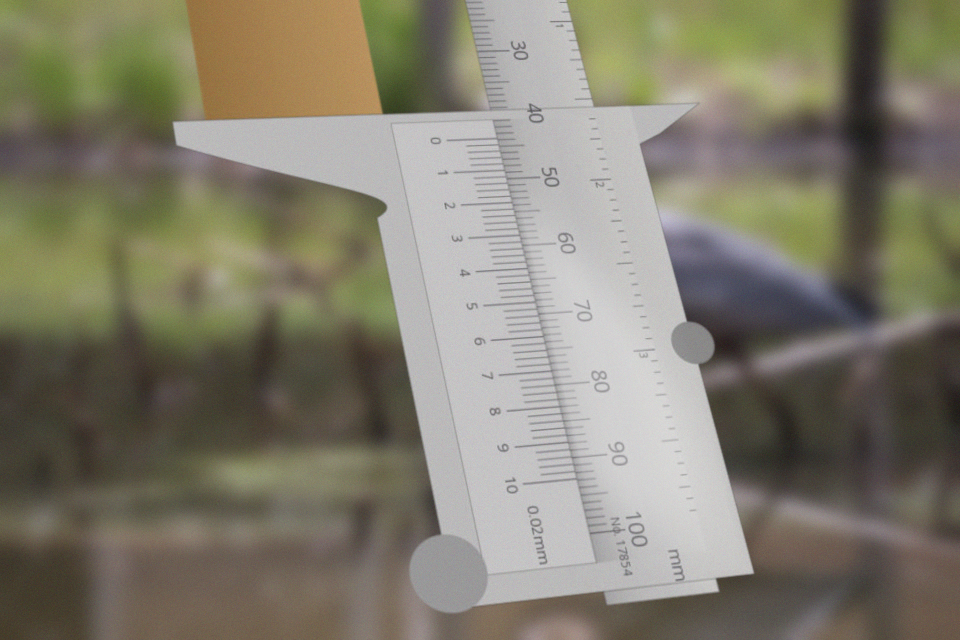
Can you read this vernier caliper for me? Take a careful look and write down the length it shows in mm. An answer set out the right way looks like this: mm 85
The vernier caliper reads mm 43.8
